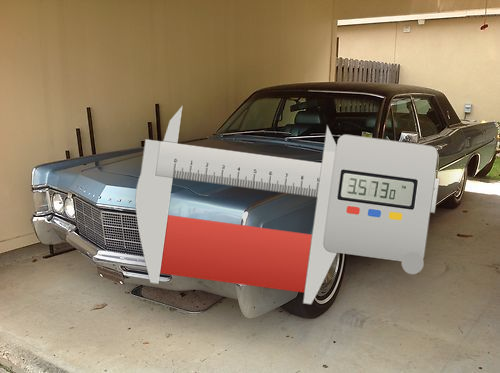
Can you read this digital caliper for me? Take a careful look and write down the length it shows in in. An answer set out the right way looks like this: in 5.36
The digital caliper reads in 3.5730
